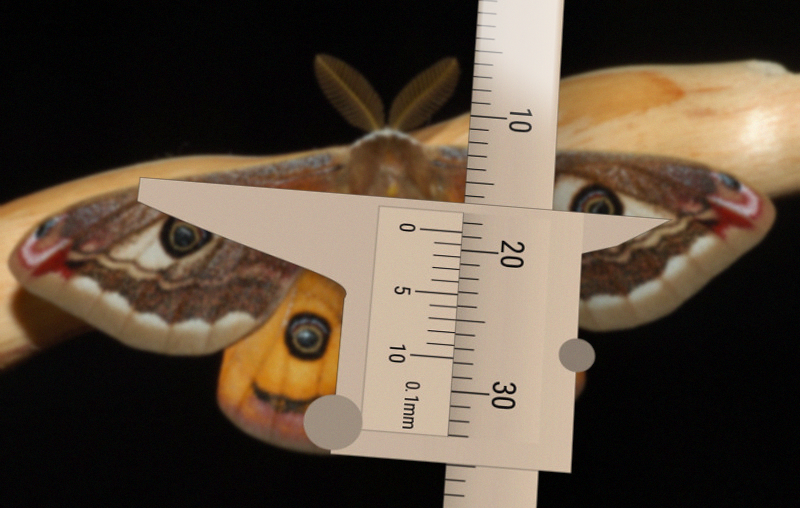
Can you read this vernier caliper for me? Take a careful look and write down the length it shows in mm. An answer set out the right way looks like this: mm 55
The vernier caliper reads mm 18.7
